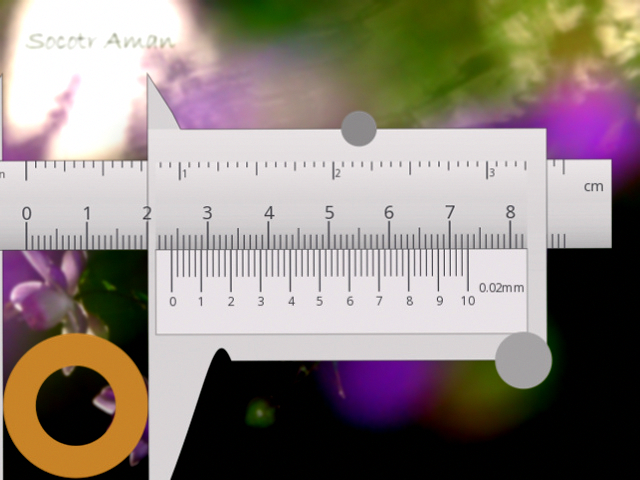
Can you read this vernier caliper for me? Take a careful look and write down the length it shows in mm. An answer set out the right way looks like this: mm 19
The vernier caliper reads mm 24.0
